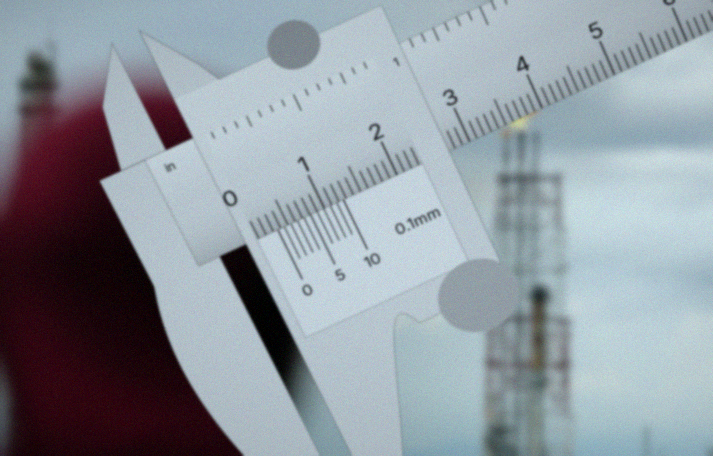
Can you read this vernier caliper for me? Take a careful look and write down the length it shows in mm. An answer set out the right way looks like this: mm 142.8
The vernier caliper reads mm 3.6
